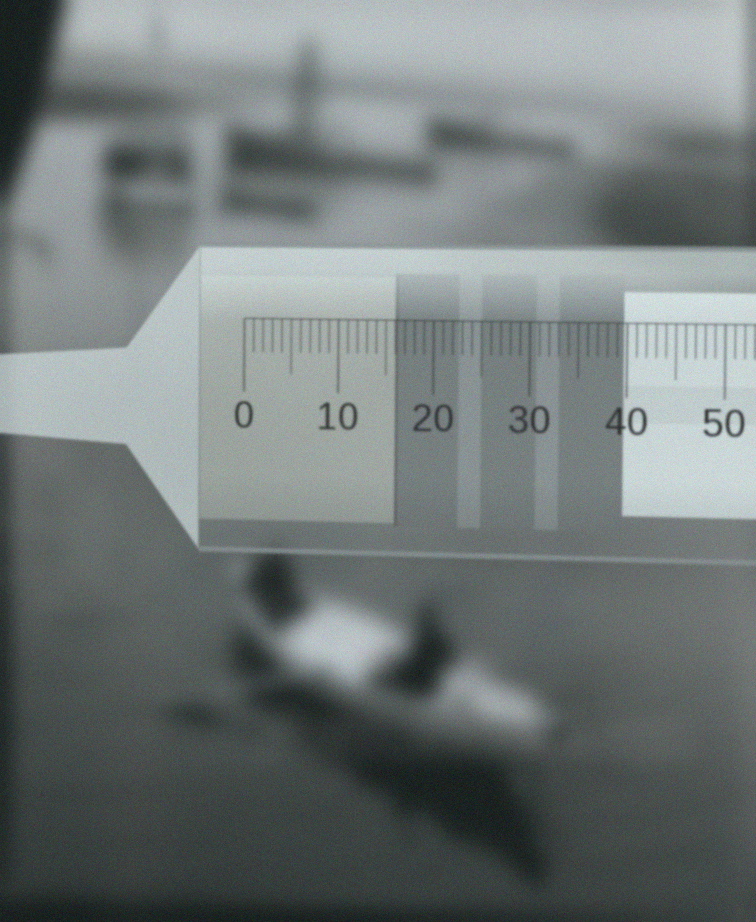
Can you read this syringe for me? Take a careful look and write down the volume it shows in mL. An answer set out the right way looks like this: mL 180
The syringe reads mL 16
